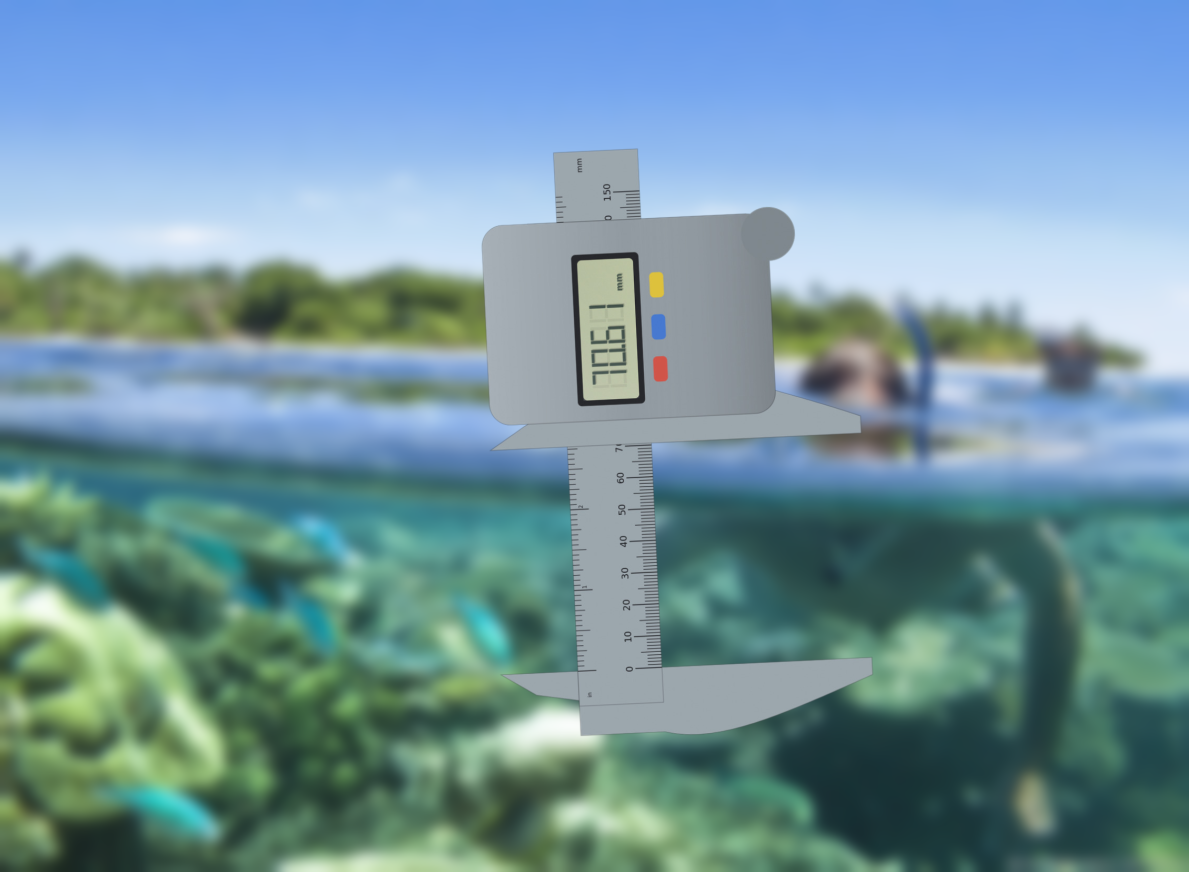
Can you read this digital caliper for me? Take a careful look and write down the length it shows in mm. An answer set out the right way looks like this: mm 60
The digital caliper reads mm 70.61
